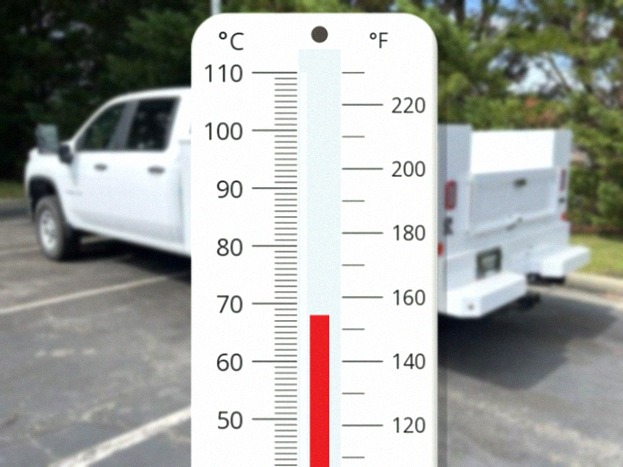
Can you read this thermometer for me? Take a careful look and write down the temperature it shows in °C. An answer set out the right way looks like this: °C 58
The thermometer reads °C 68
